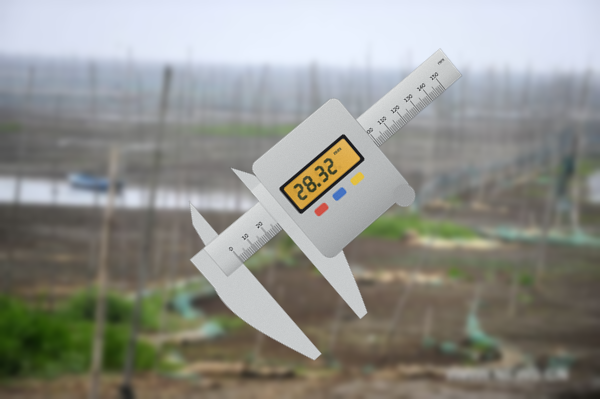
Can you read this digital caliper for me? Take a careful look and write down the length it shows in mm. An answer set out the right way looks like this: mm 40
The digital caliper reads mm 28.32
